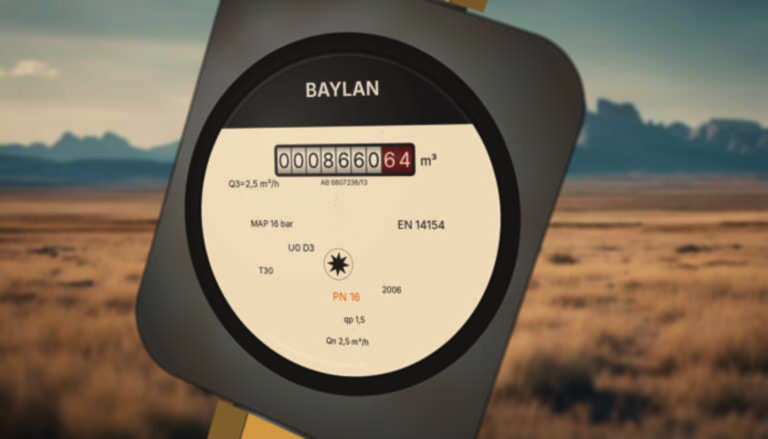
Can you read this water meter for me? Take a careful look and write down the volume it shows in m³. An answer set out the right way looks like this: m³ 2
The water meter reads m³ 8660.64
